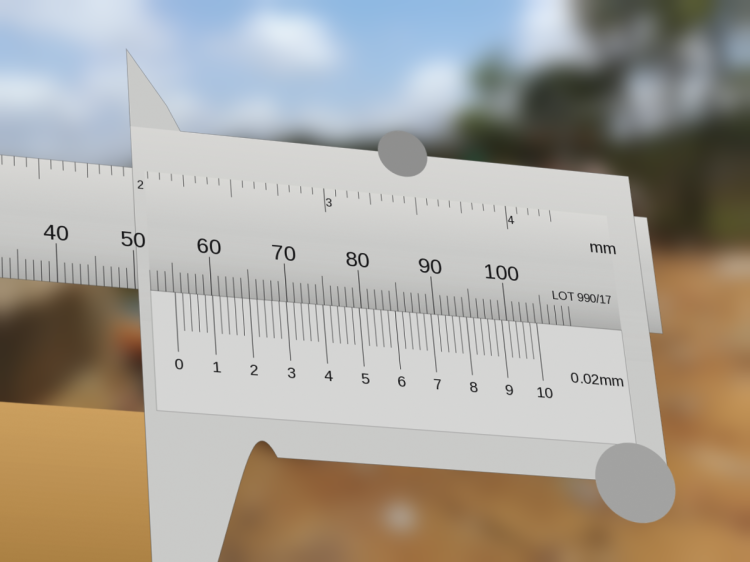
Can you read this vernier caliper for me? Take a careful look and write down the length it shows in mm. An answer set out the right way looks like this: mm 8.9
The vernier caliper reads mm 55.2
